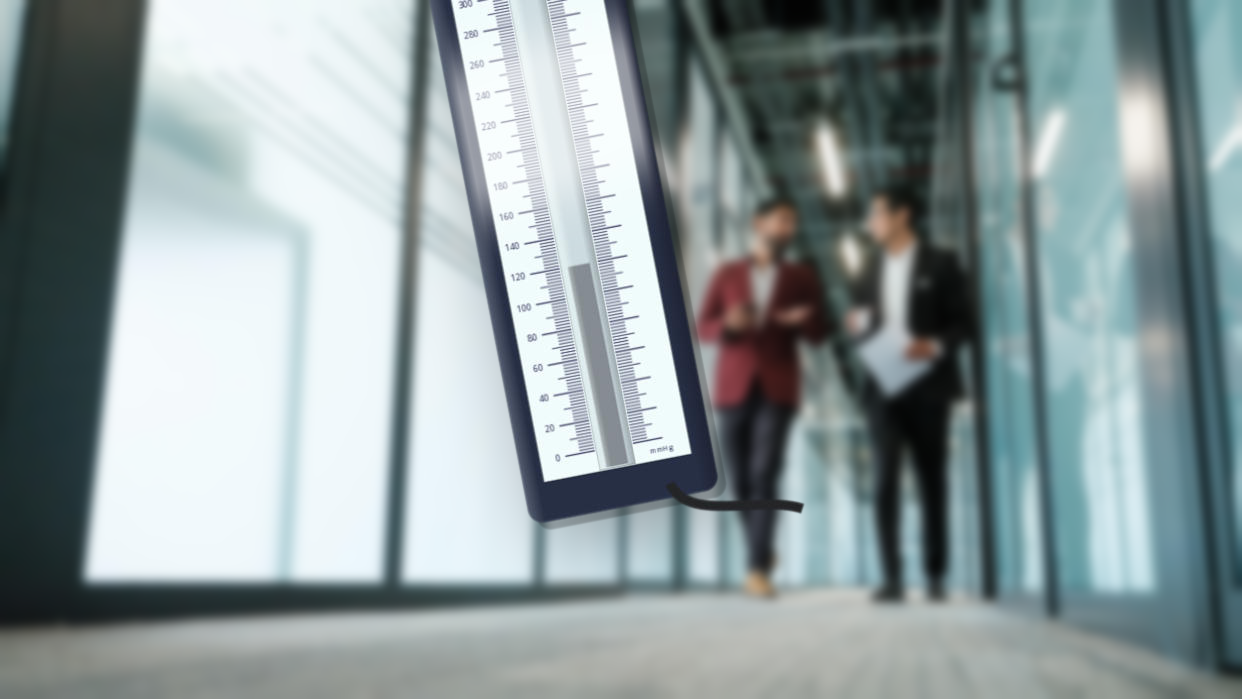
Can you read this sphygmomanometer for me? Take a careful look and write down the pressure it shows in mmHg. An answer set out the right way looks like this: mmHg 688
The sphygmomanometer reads mmHg 120
